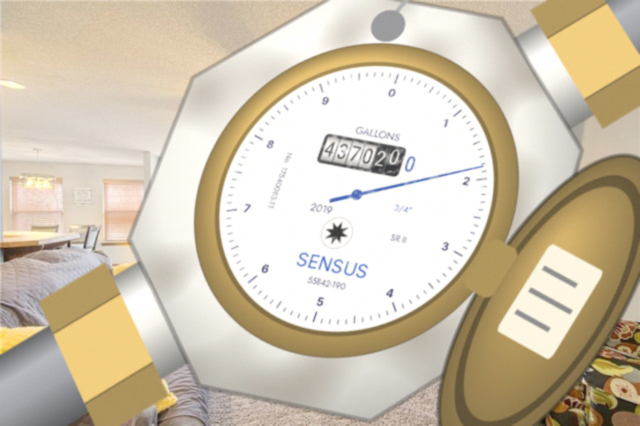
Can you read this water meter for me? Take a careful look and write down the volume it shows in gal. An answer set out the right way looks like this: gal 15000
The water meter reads gal 4370201.8
